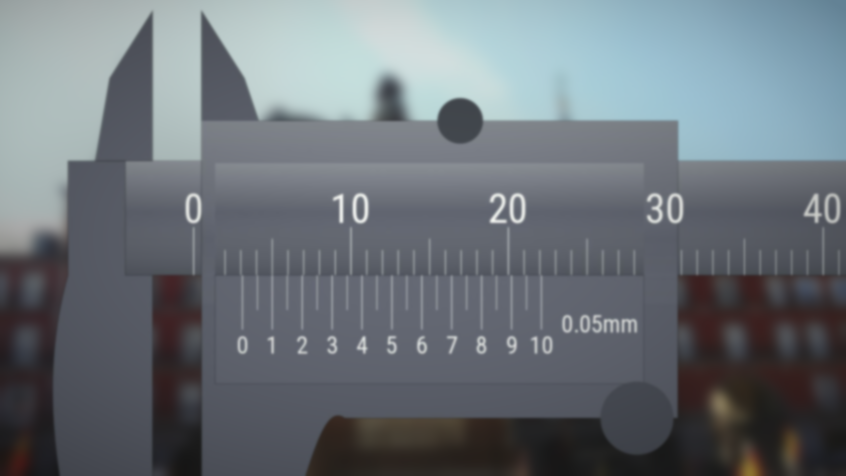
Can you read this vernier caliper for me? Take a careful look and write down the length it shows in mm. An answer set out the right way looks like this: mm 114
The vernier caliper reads mm 3.1
